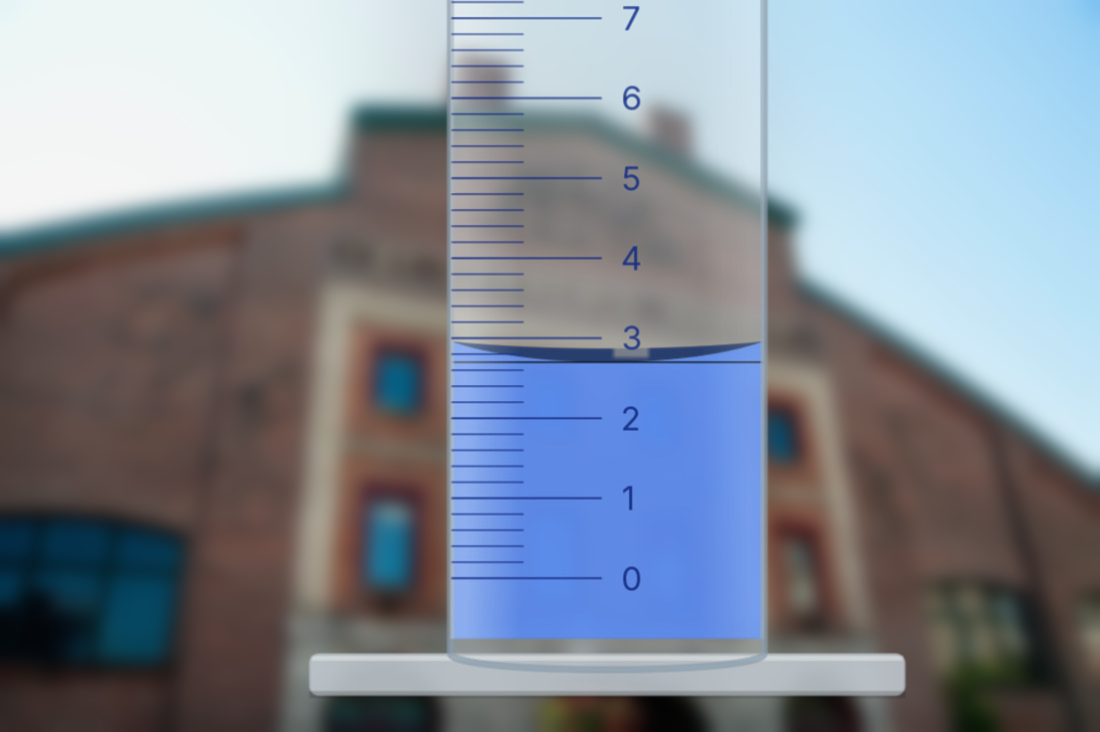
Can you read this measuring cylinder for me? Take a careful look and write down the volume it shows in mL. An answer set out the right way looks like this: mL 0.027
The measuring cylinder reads mL 2.7
